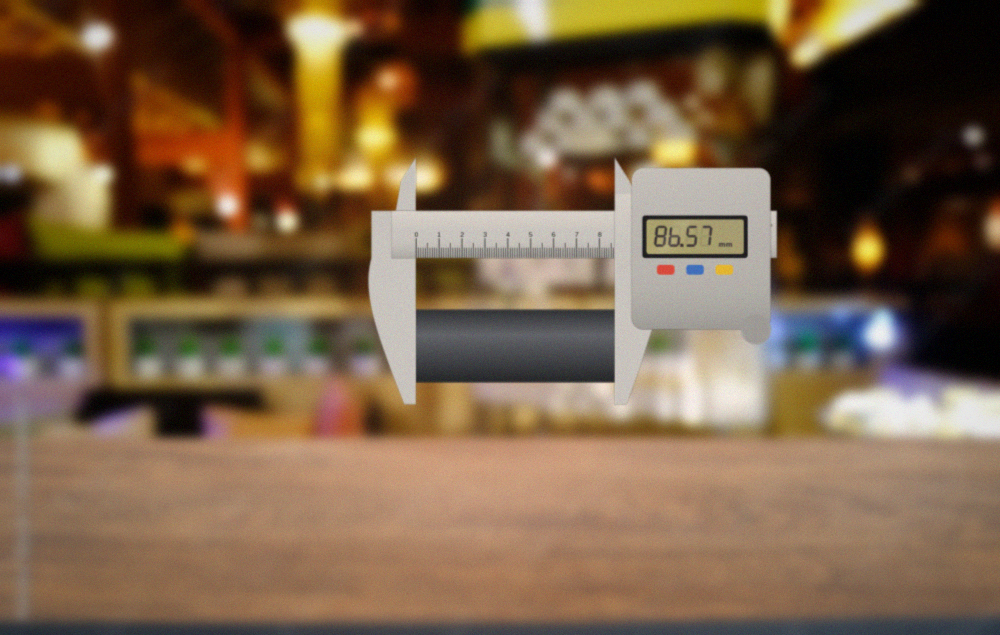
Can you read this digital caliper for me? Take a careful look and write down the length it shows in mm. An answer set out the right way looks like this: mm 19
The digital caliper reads mm 86.57
